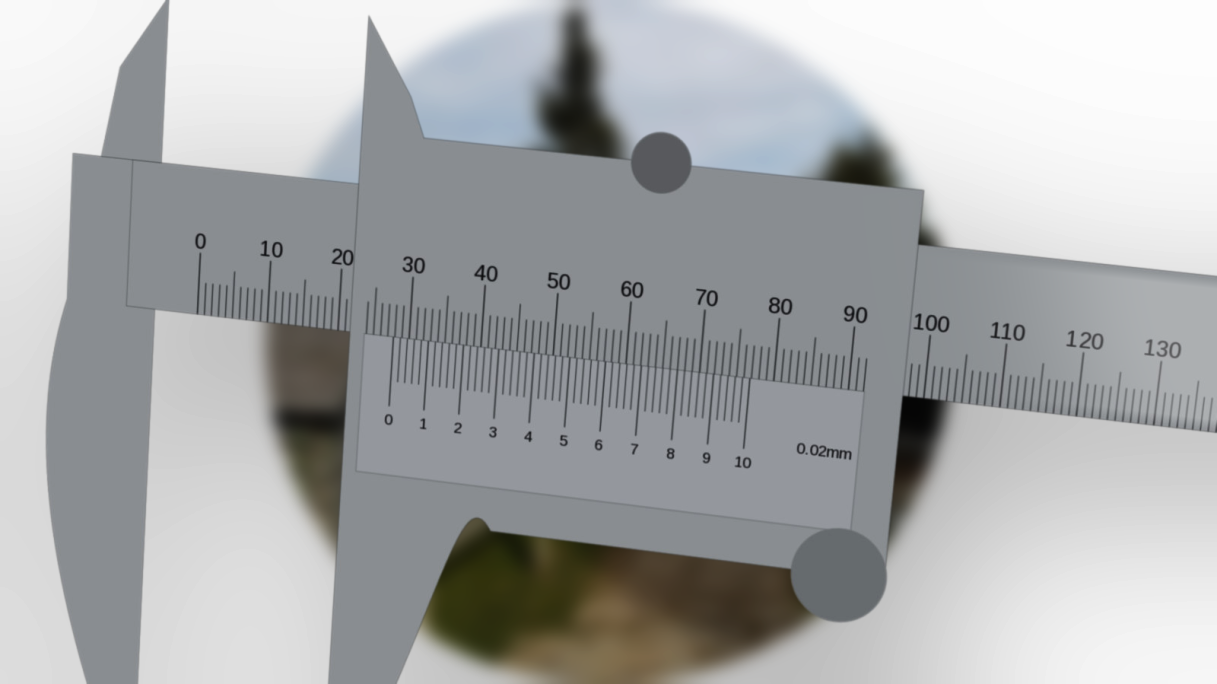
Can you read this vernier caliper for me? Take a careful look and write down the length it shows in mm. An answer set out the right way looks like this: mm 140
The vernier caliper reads mm 27.8
